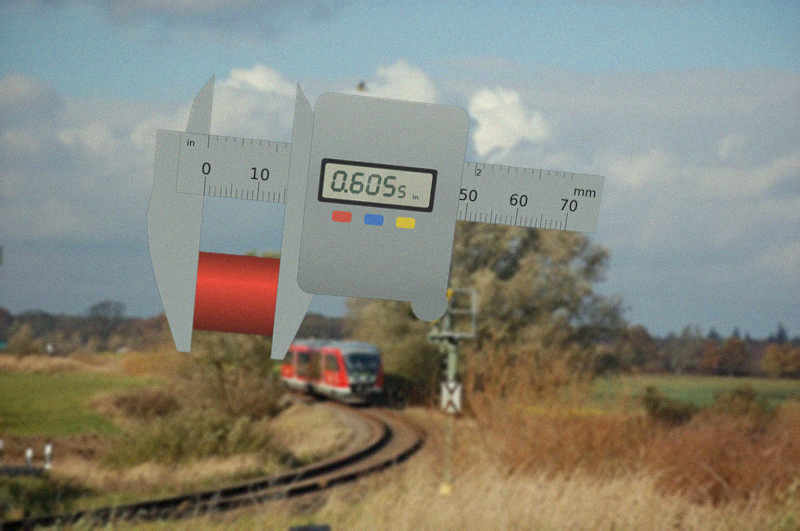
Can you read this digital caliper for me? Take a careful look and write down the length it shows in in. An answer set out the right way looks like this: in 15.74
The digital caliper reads in 0.6055
